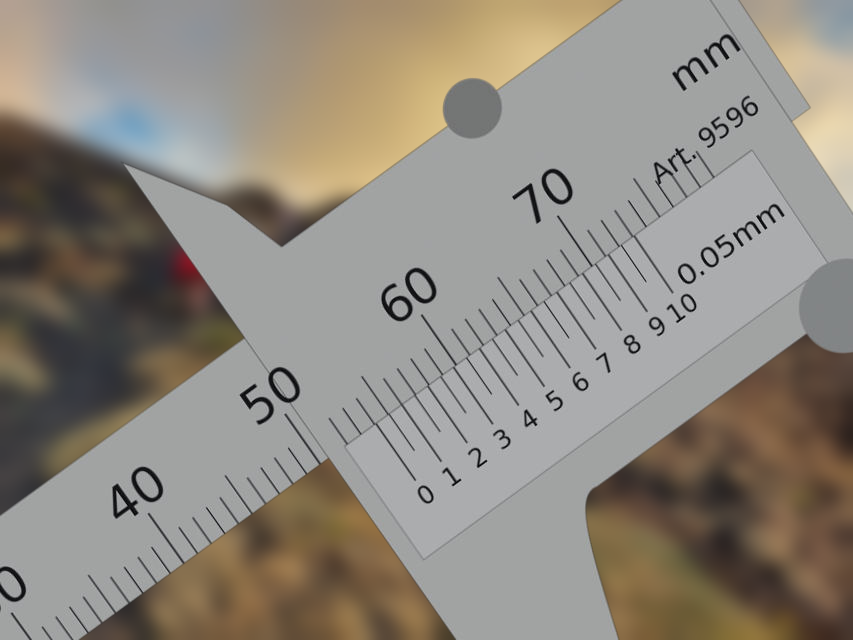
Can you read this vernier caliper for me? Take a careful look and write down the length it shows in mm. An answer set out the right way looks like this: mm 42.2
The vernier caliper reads mm 54.1
